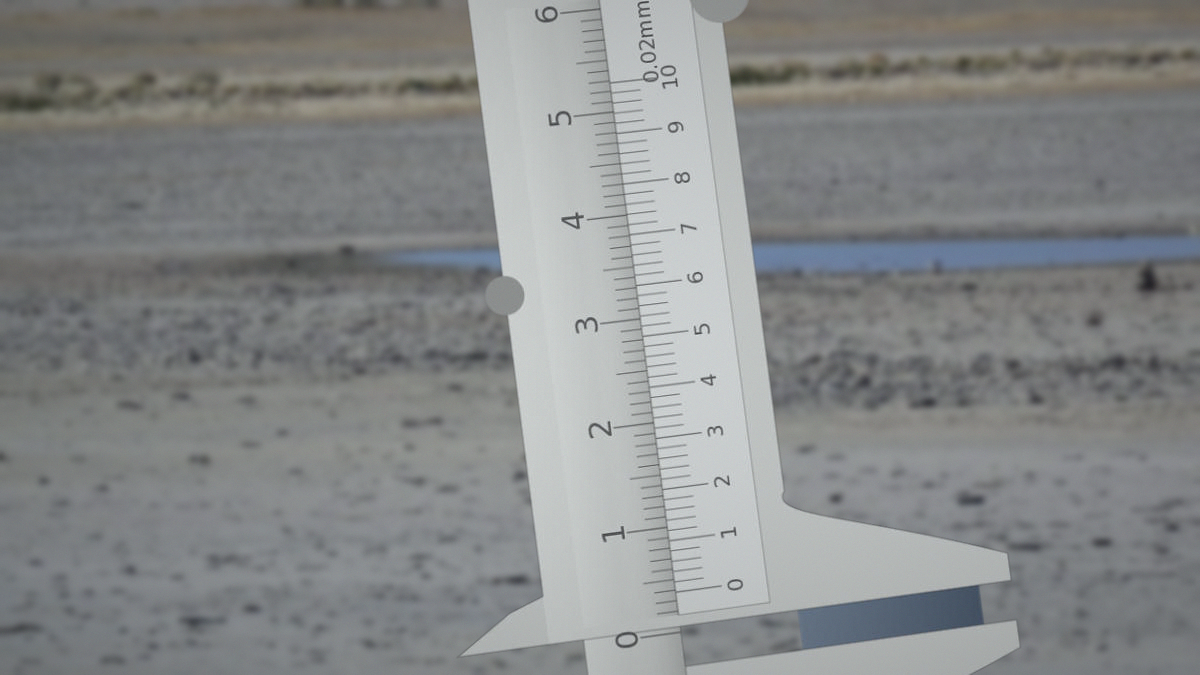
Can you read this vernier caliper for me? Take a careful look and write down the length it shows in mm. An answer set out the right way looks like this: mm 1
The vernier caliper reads mm 3.8
